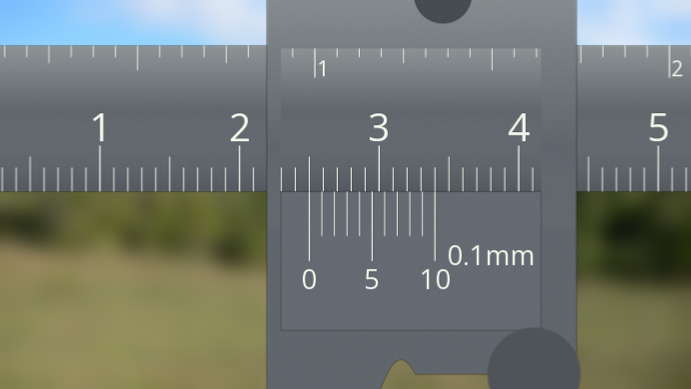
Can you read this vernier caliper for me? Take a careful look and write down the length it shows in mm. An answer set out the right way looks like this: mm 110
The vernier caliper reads mm 25.0
